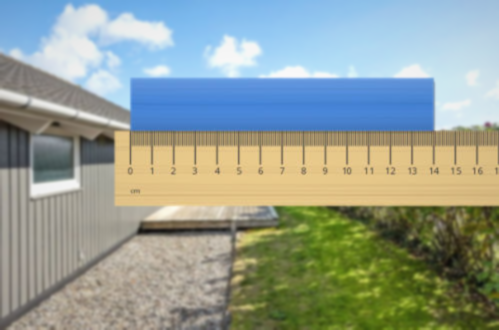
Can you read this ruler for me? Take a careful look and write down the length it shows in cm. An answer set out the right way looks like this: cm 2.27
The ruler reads cm 14
